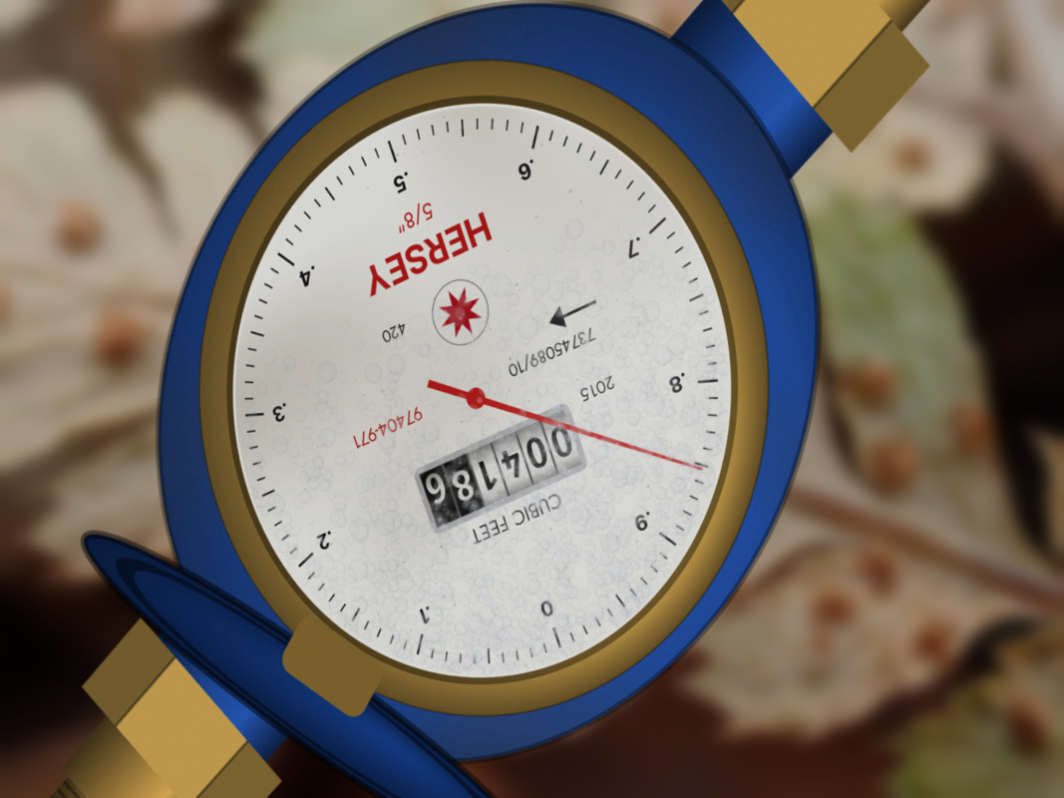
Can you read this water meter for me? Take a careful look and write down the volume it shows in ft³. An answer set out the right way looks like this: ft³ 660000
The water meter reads ft³ 4185.85
